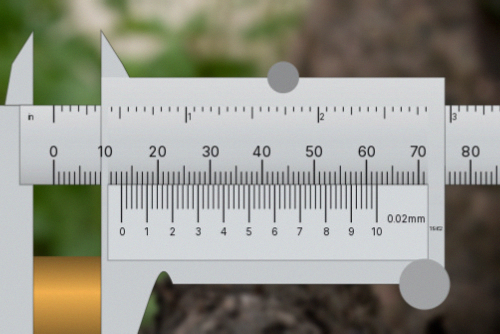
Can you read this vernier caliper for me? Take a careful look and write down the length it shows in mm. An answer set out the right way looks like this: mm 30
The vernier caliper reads mm 13.0
